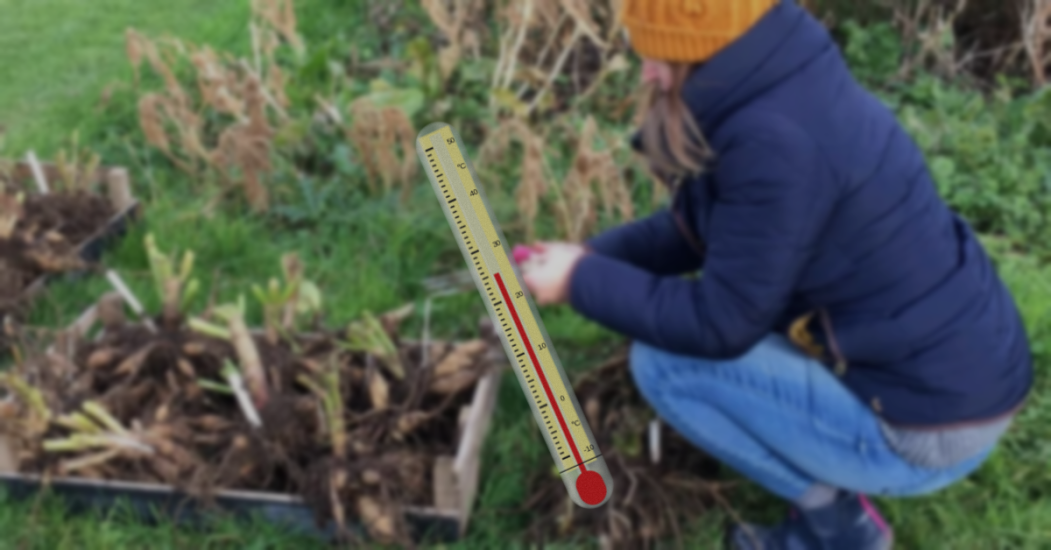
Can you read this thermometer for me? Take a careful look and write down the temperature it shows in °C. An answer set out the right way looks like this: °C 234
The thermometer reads °C 25
